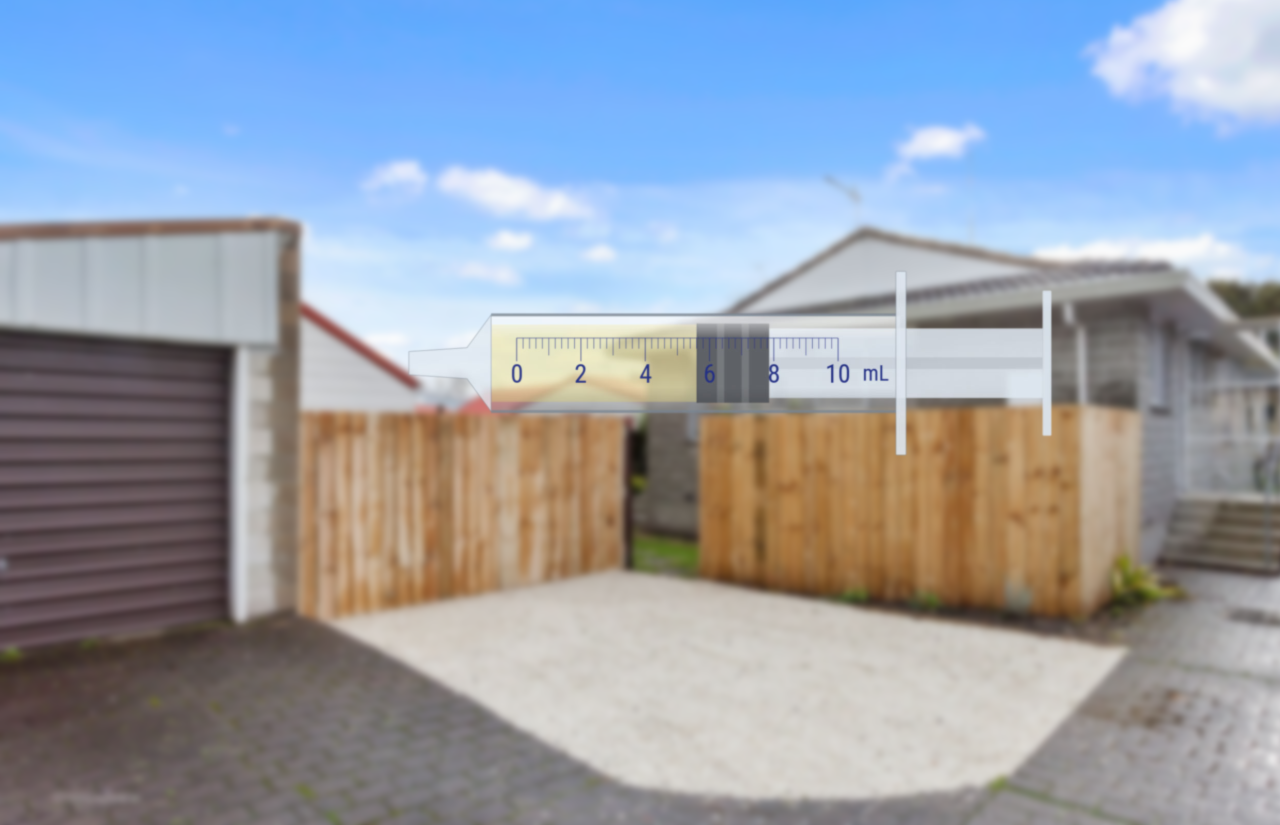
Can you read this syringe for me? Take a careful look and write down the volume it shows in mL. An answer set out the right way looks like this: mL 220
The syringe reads mL 5.6
